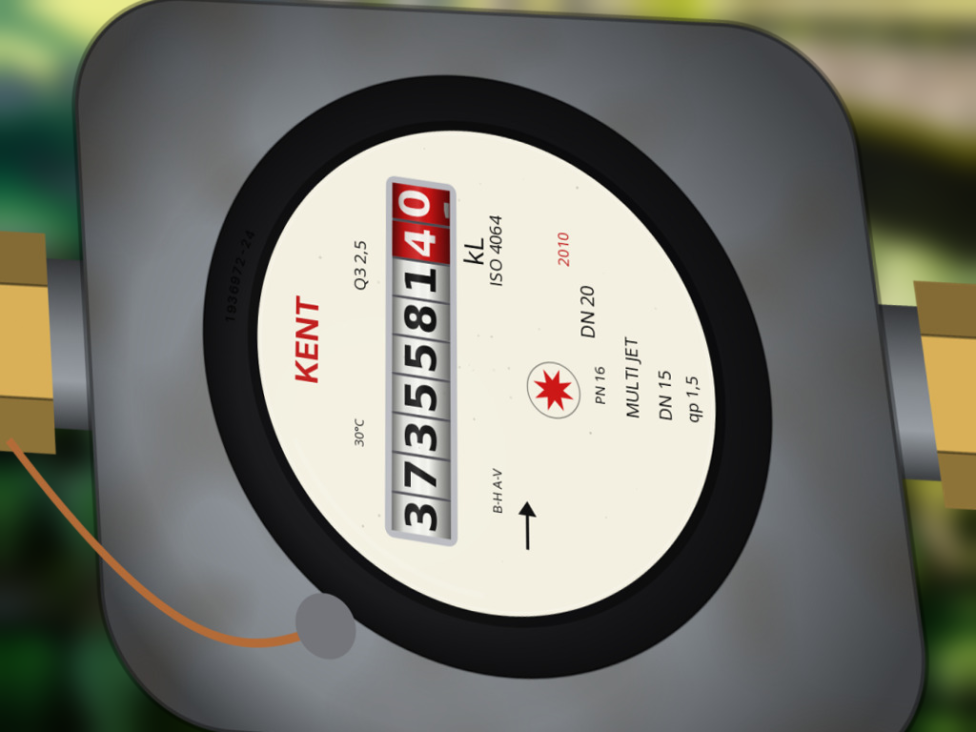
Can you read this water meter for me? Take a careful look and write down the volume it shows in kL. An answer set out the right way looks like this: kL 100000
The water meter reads kL 3735581.40
